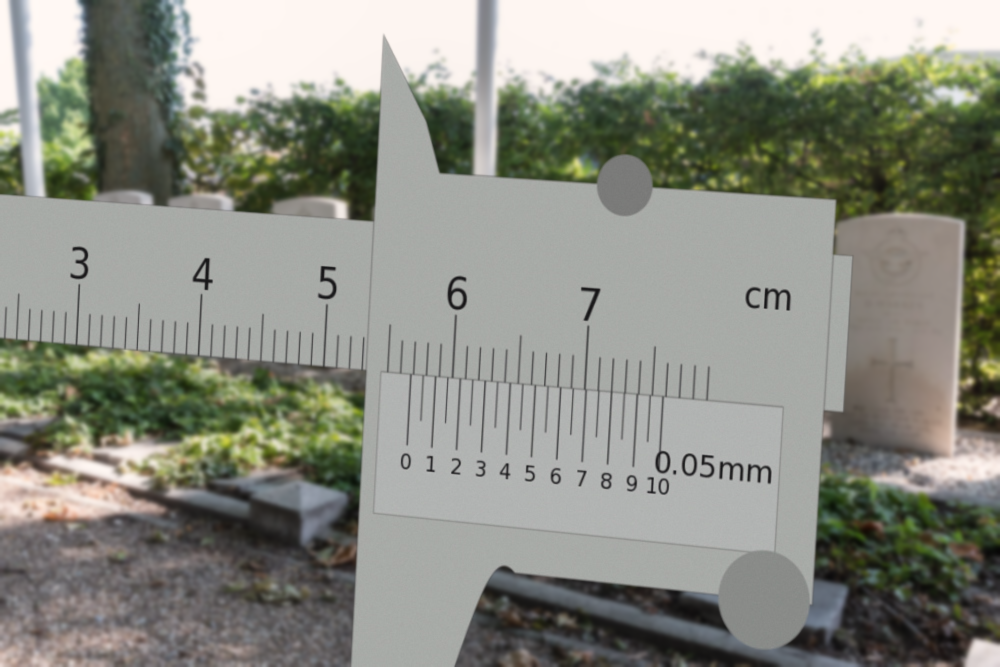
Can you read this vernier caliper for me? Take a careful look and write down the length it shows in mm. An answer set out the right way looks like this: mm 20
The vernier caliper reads mm 56.8
